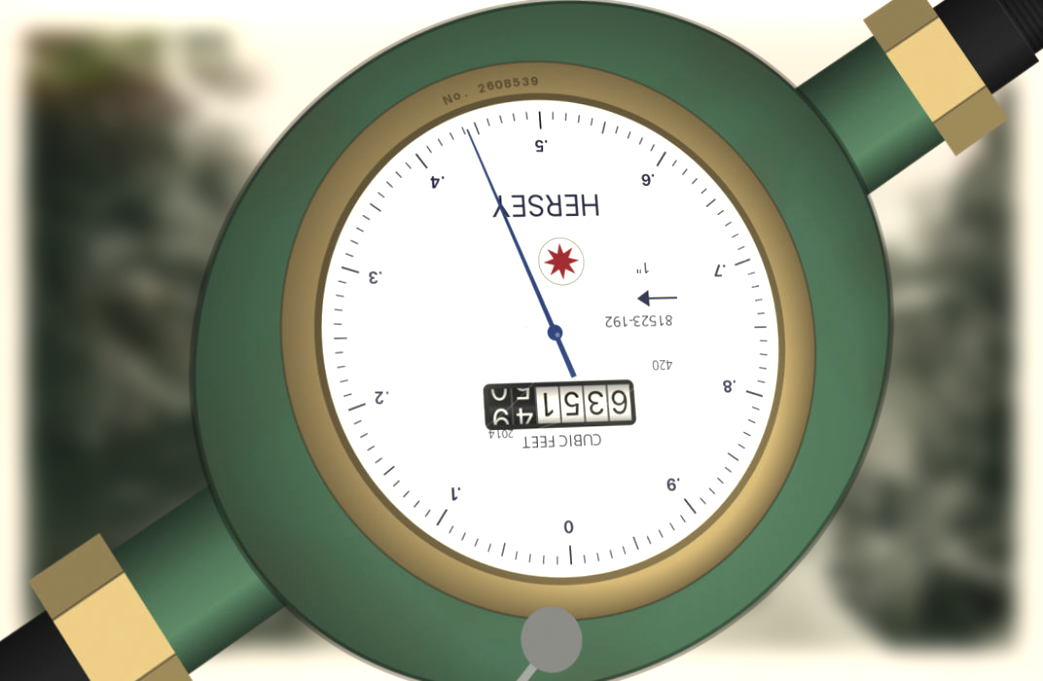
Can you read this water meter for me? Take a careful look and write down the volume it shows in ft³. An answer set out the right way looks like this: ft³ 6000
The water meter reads ft³ 635149.44
